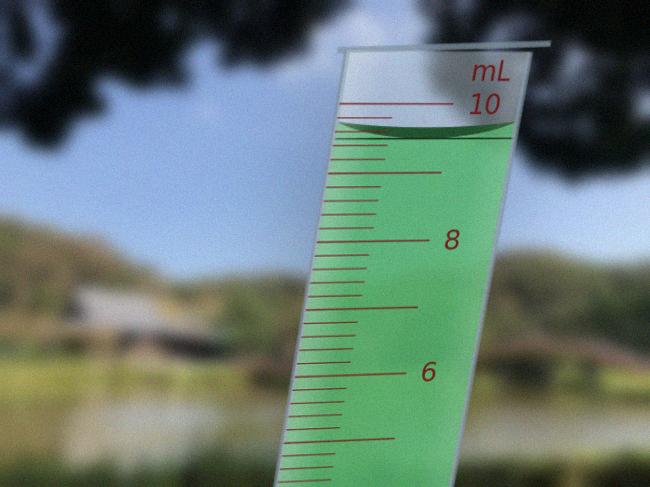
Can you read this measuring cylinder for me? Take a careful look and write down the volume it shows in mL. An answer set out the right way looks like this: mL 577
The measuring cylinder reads mL 9.5
